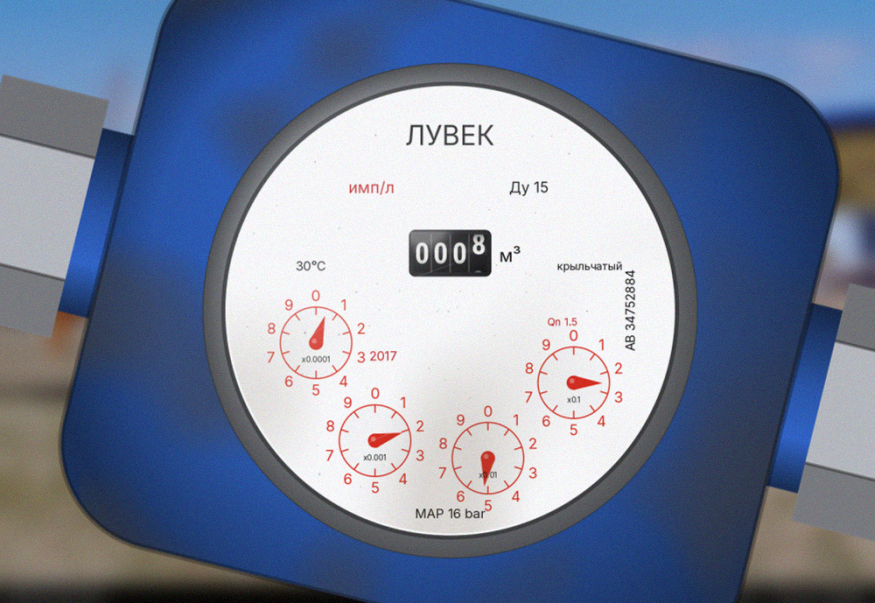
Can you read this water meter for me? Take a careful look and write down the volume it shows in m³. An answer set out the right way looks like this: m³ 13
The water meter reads m³ 8.2520
